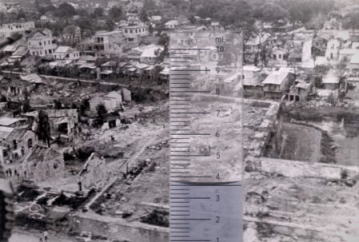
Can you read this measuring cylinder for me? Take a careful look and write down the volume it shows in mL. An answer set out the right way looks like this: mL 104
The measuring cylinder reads mL 3.6
